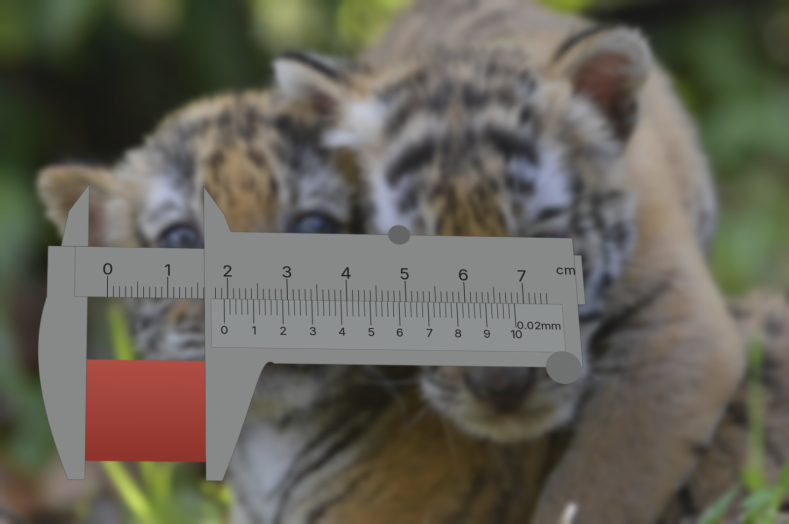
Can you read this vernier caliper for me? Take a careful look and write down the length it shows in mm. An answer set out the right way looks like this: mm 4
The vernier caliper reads mm 19.4
